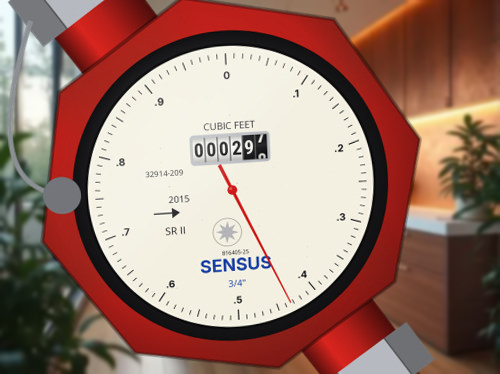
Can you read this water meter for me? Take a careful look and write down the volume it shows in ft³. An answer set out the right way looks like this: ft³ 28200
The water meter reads ft³ 297.43
